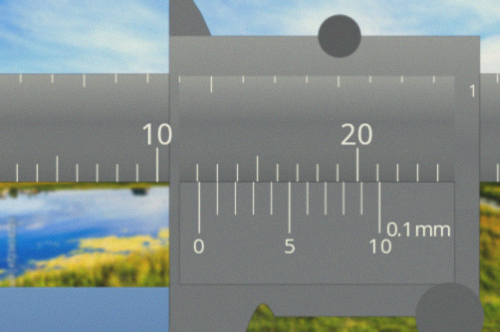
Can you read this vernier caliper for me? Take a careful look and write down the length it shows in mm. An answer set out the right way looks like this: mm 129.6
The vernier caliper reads mm 12.1
